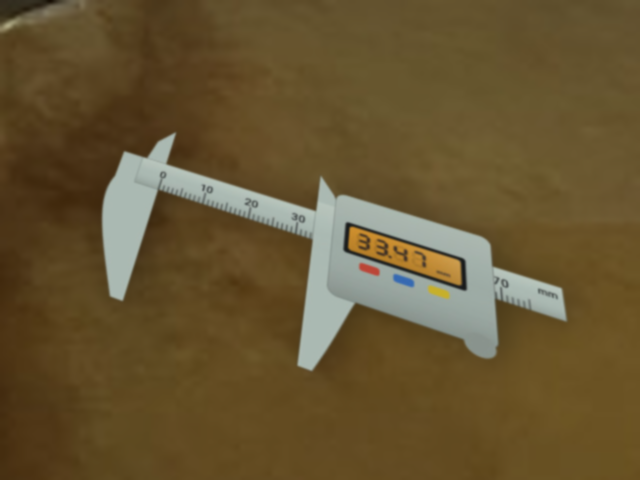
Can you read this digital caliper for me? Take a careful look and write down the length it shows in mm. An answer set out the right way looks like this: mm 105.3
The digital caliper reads mm 33.47
